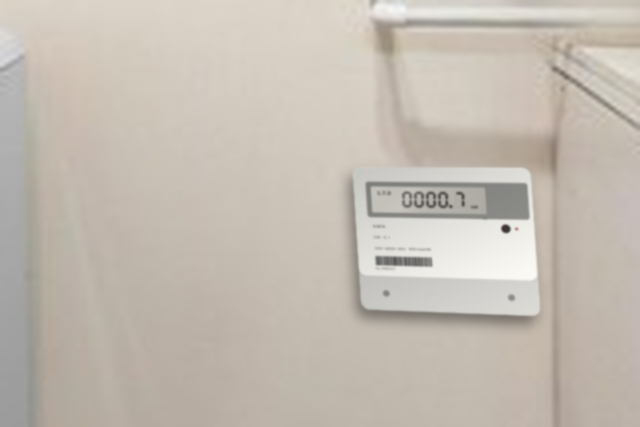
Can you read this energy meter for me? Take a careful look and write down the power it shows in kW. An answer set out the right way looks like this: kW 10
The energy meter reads kW 0.7
